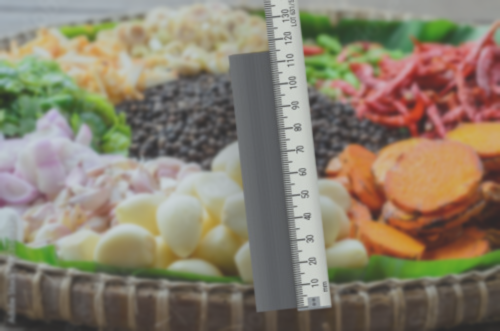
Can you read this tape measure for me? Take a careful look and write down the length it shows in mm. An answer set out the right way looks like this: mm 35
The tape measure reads mm 115
